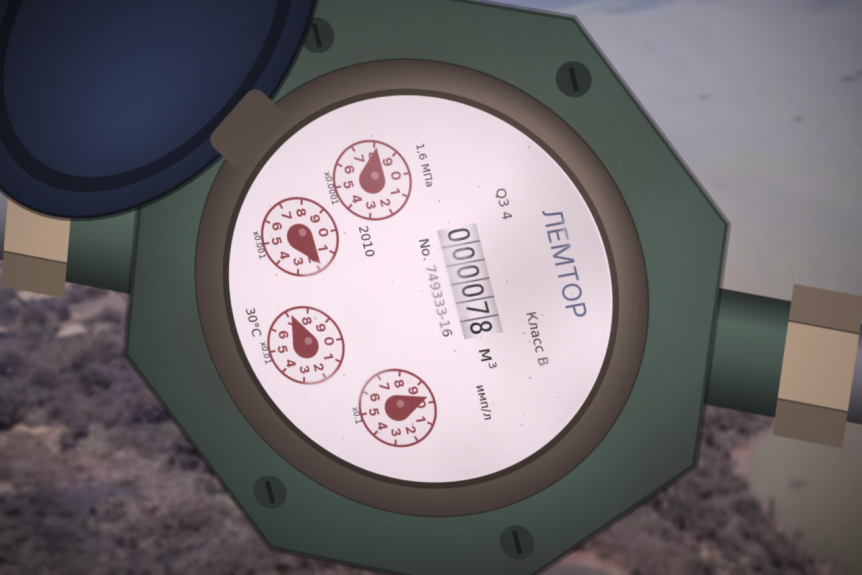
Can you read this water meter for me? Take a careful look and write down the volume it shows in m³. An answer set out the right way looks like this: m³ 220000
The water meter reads m³ 77.9718
